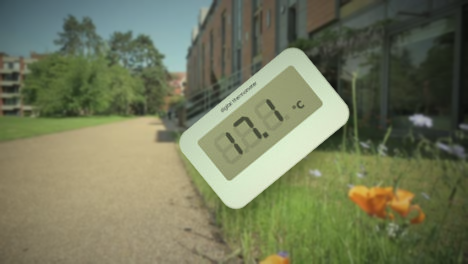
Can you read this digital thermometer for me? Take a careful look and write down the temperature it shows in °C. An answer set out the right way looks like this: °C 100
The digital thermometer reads °C 17.1
